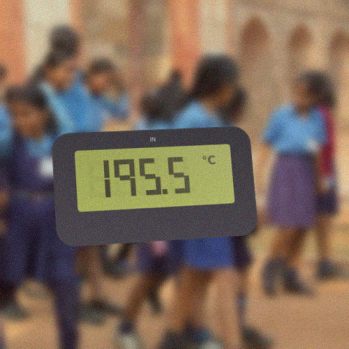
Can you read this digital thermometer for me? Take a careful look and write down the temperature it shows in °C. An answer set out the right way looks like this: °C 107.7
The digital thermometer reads °C 195.5
